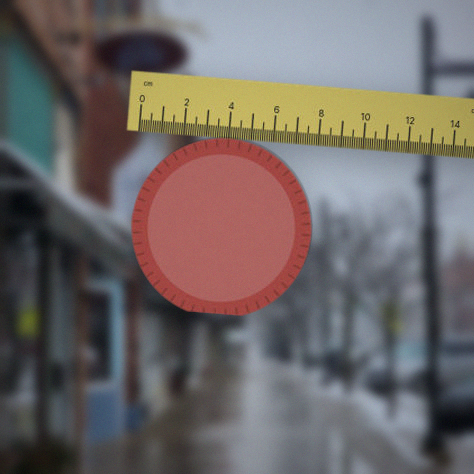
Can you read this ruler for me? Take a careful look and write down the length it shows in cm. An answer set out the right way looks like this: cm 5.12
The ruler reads cm 8
